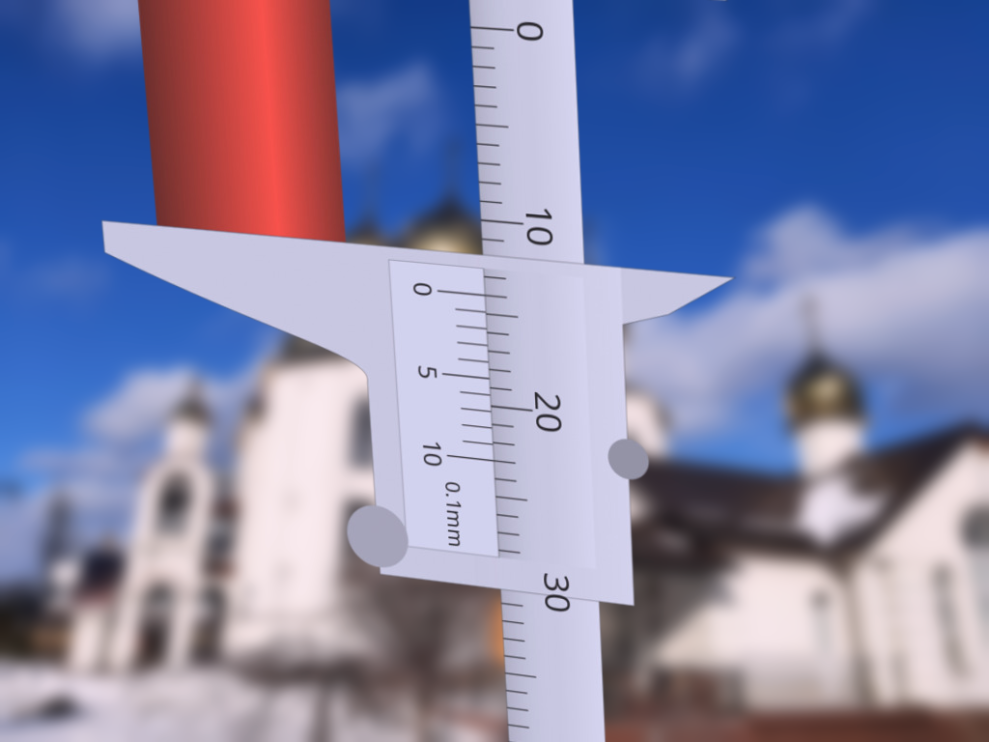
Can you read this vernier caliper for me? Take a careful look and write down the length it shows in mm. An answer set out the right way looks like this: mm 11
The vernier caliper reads mm 14.0
